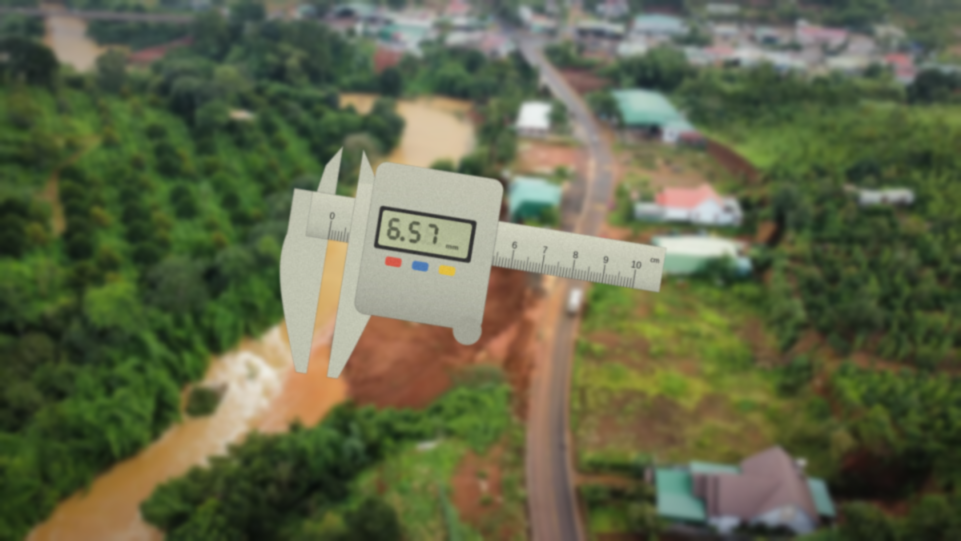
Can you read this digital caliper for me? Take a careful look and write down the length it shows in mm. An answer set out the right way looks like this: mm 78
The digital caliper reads mm 6.57
